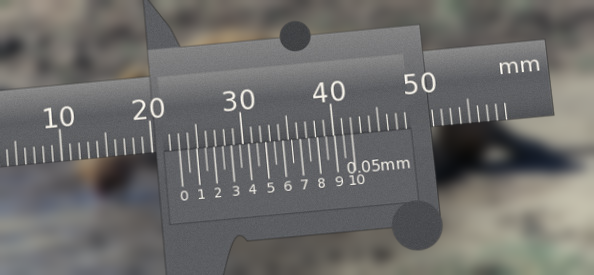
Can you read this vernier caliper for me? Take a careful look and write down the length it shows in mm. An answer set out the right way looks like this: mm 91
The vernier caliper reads mm 23.0
